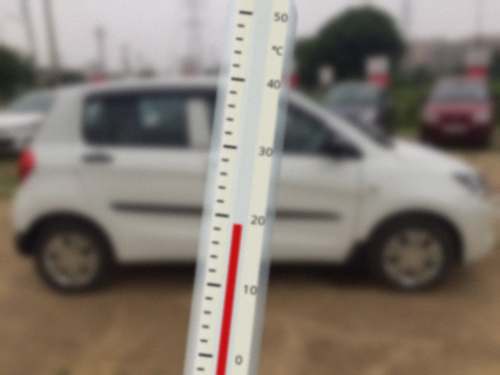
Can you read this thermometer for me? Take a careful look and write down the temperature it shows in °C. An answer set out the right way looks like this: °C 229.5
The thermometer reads °C 19
